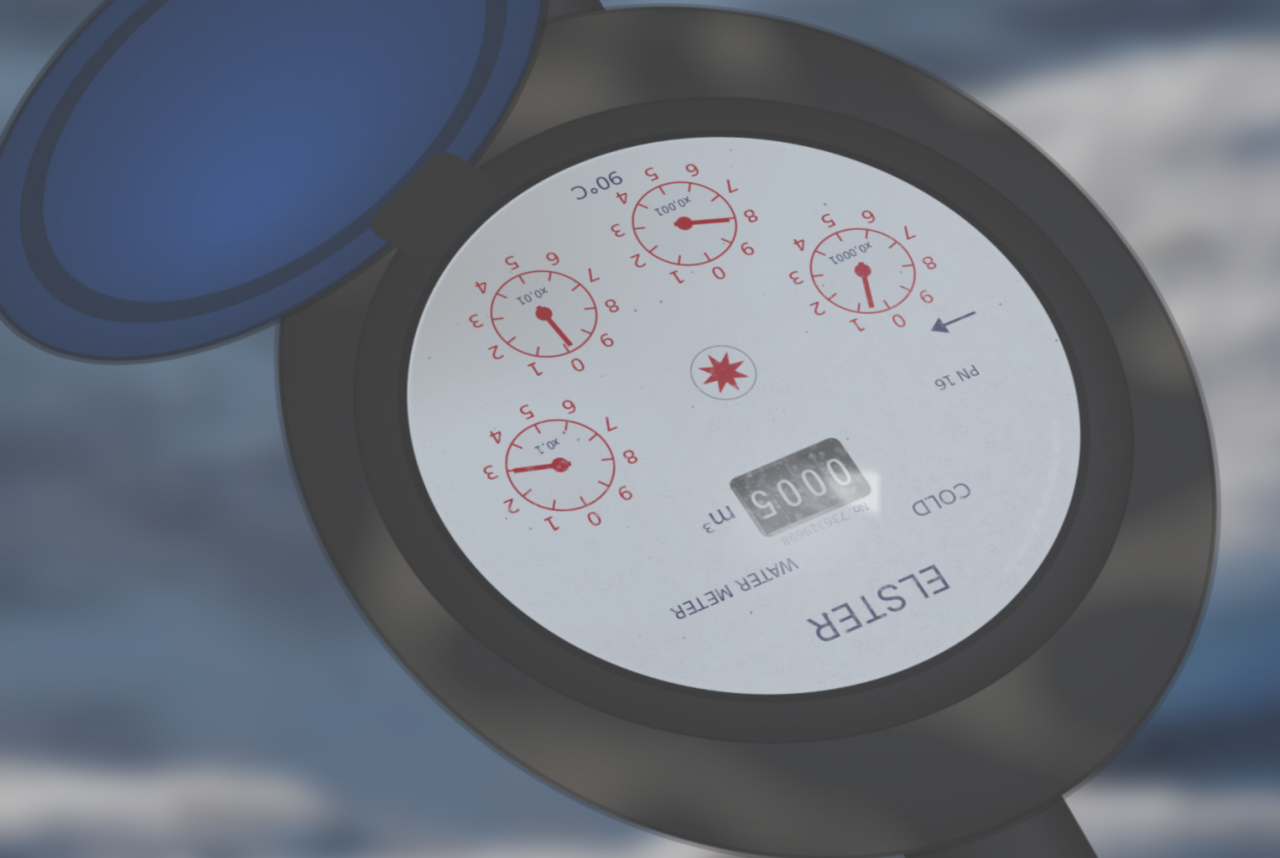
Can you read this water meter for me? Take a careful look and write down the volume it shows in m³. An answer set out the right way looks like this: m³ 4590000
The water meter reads m³ 5.2980
